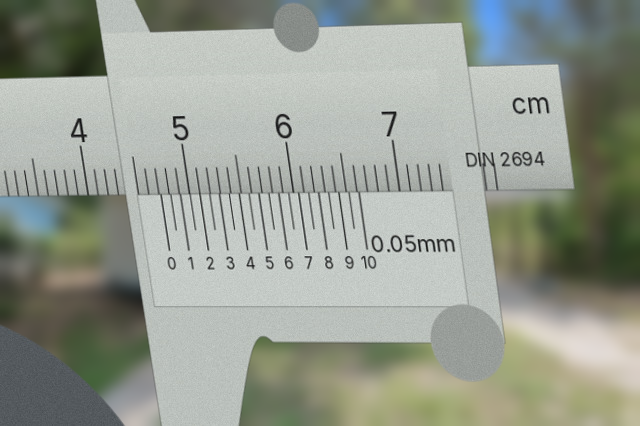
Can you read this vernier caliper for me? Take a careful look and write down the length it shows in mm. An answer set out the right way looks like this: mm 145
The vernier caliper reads mm 47.2
